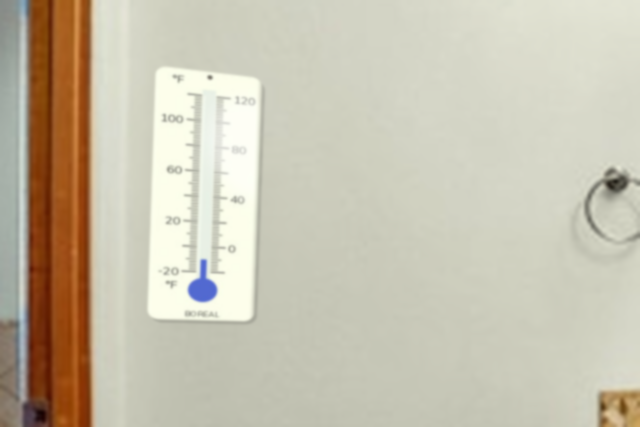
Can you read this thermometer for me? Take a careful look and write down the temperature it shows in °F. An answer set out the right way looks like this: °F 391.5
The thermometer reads °F -10
